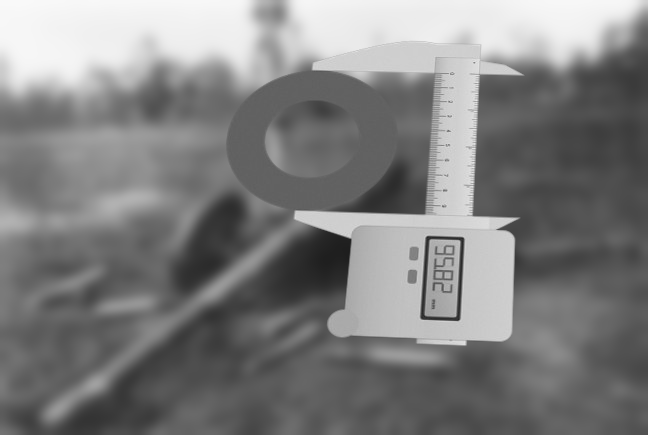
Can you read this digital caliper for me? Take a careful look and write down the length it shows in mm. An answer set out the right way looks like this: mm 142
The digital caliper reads mm 95.82
